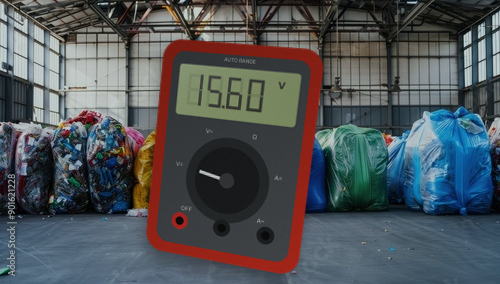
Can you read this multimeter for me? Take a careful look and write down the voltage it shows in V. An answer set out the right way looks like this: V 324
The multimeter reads V 15.60
